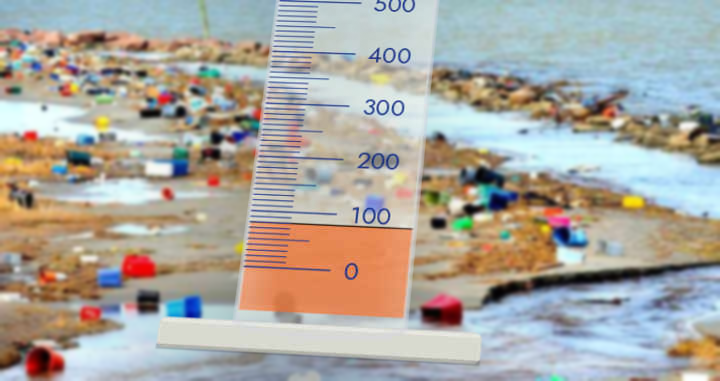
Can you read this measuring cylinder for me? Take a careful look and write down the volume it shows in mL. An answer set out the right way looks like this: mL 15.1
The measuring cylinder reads mL 80
